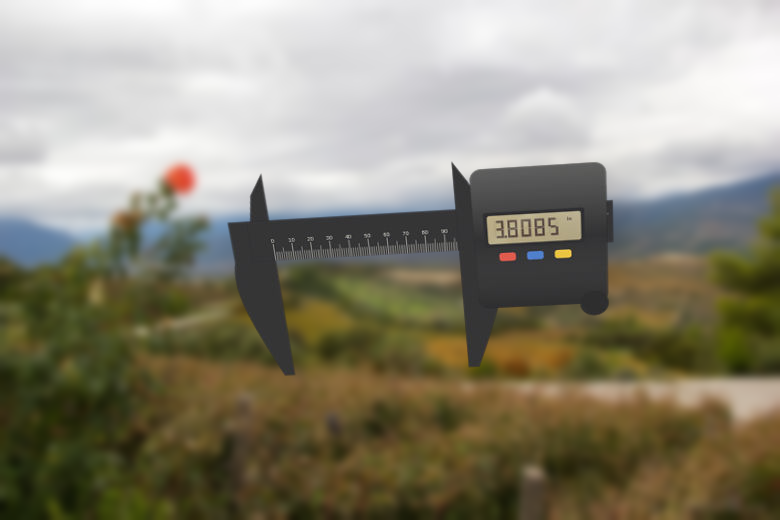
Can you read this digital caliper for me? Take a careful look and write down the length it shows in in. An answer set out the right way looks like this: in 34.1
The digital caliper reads in 3.8085
